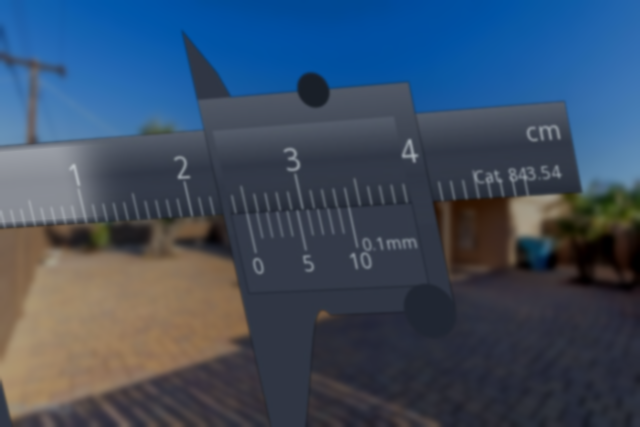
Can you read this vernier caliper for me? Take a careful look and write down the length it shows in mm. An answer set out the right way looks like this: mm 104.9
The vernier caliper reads mm 25.0
